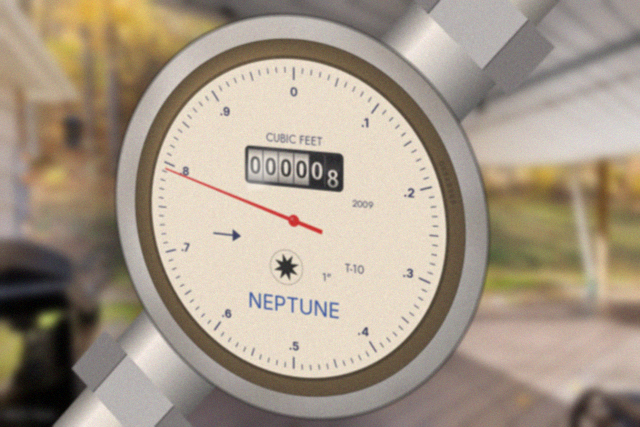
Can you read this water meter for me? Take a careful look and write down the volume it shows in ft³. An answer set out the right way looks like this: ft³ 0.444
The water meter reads ft³ 7.79
